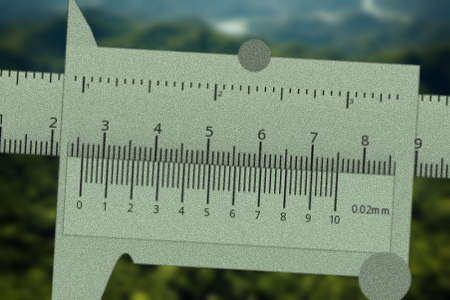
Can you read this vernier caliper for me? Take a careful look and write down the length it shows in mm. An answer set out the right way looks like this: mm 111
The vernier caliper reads mm 26.0
